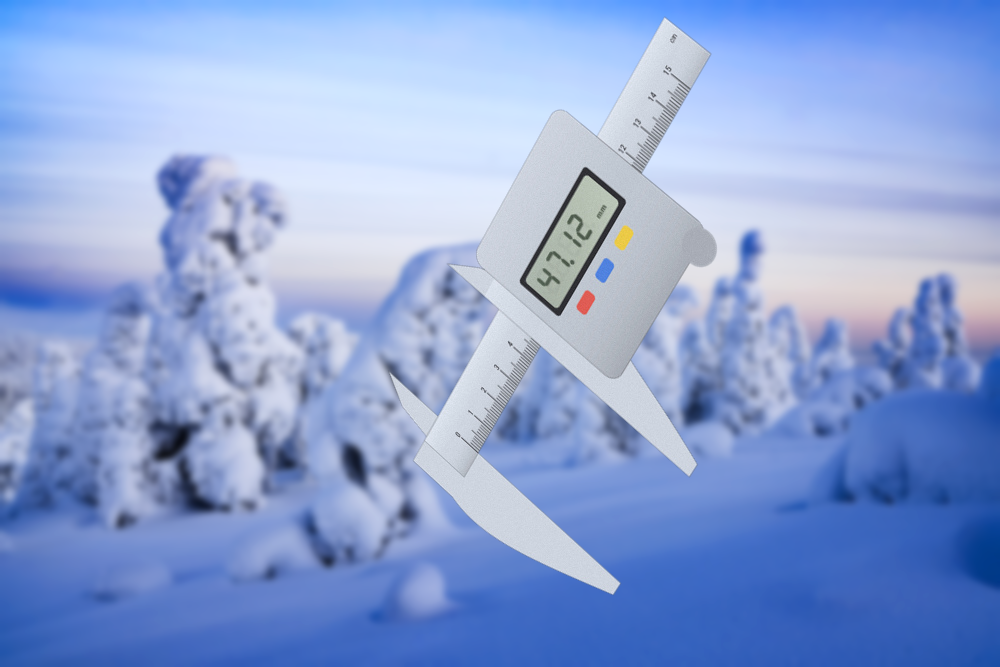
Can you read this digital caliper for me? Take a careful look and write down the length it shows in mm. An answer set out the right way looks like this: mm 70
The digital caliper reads mm 47.12
